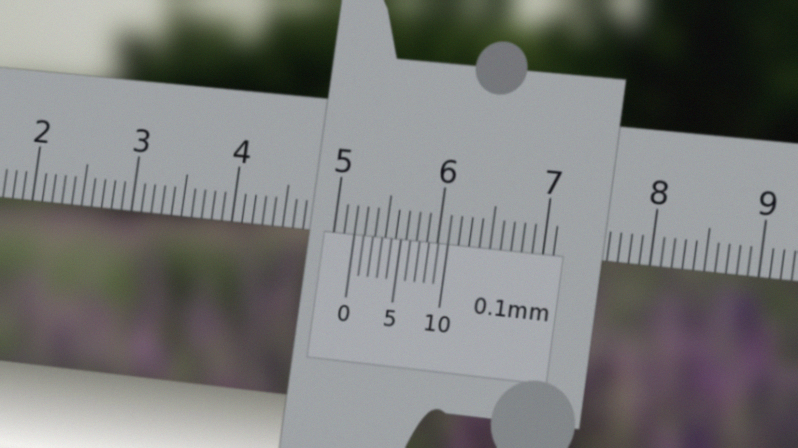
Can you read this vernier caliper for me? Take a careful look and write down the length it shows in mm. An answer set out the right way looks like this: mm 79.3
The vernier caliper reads mm 52.0
